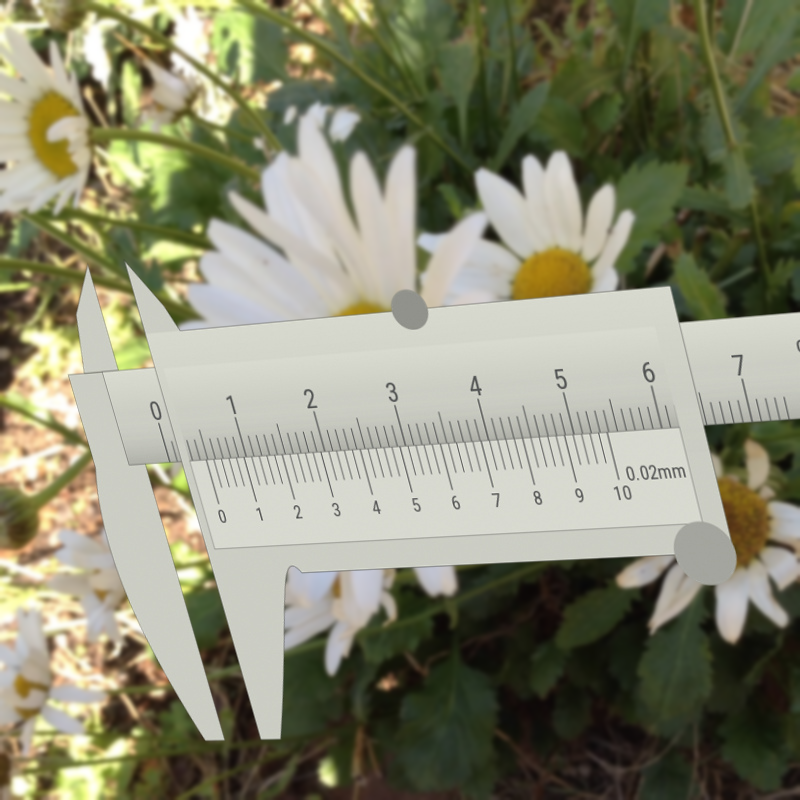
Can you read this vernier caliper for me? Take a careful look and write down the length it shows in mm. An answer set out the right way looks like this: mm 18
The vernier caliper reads mm 4.8
